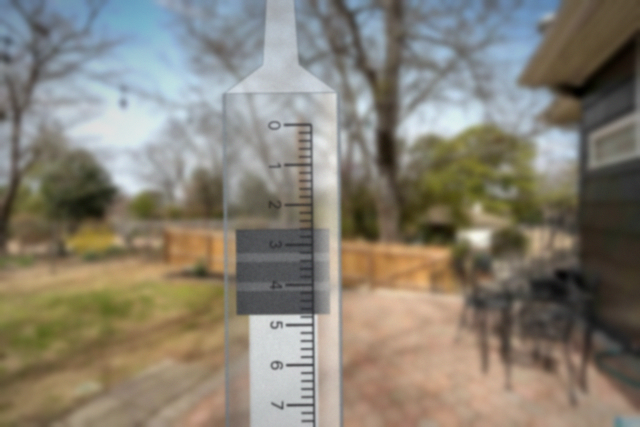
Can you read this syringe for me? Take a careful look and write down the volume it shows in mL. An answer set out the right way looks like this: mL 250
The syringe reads mL 2.6
